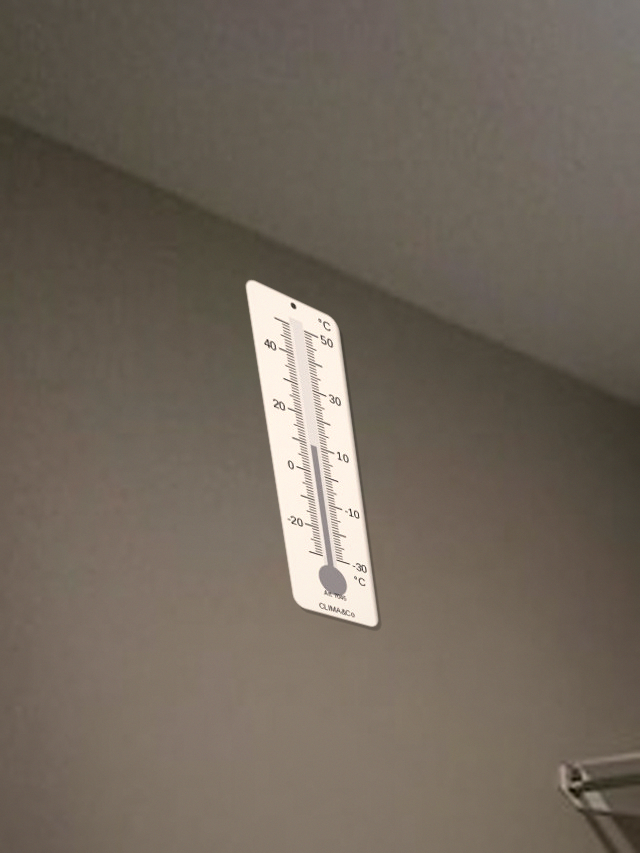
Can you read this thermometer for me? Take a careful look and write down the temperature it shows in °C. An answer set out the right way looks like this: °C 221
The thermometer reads °C 10
